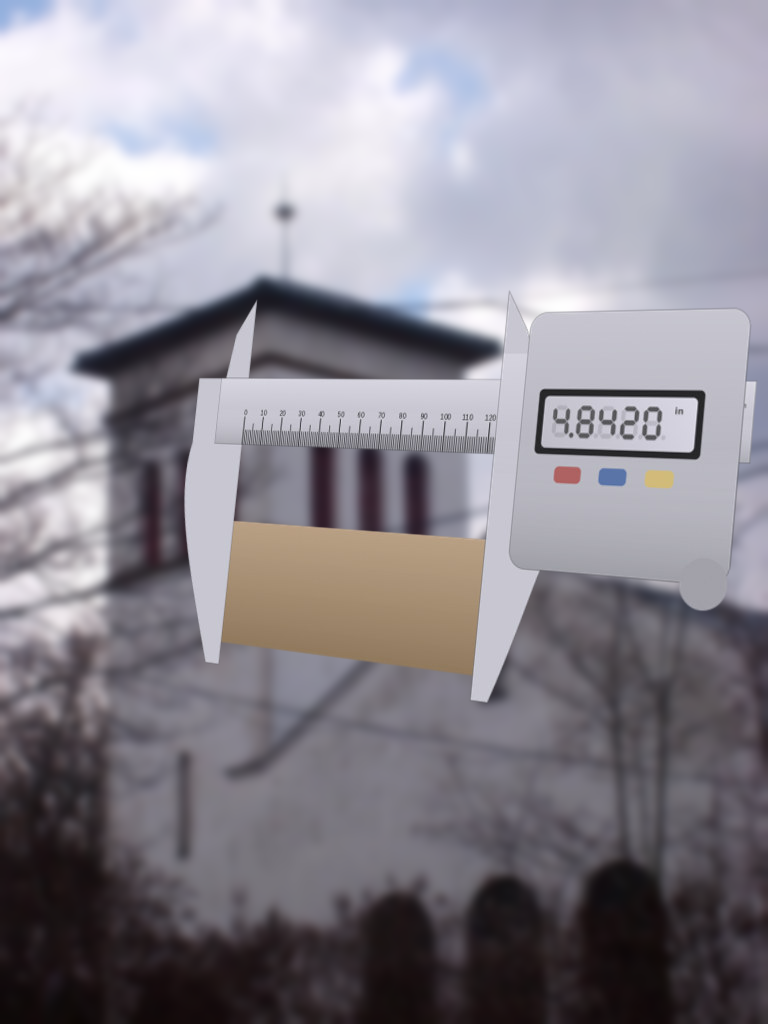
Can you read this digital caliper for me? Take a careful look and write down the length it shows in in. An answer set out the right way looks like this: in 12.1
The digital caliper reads in 4.8420
